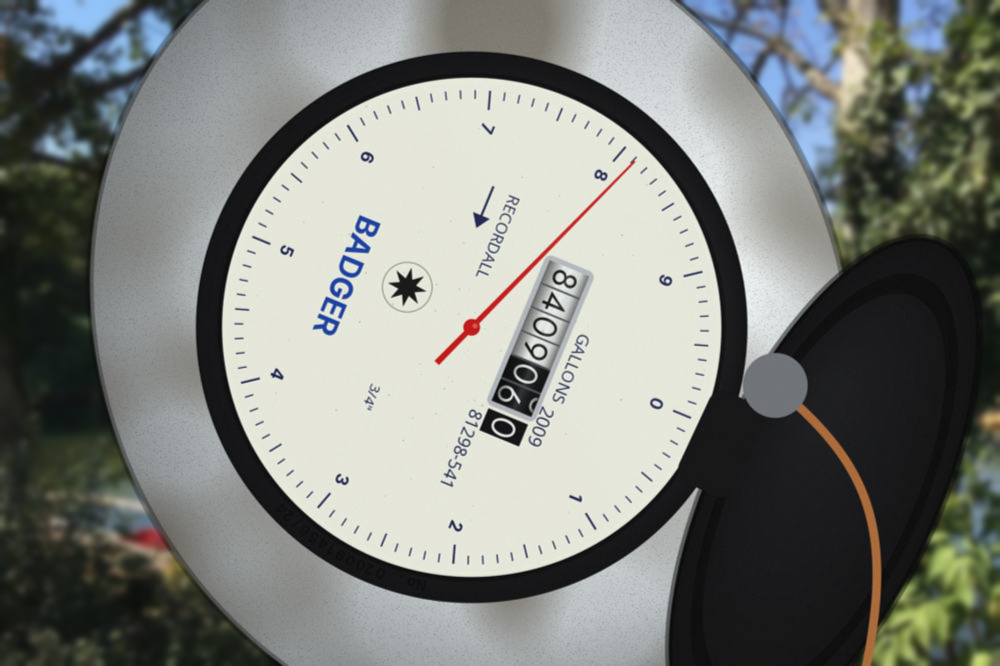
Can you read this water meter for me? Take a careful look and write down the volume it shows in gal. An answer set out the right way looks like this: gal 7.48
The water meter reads gal 8409058.1
